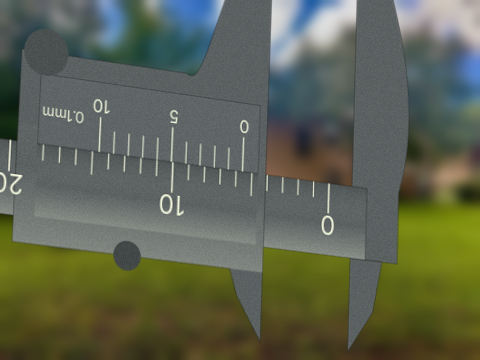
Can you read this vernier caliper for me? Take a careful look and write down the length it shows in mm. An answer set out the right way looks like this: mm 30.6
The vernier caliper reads mm 5.6
